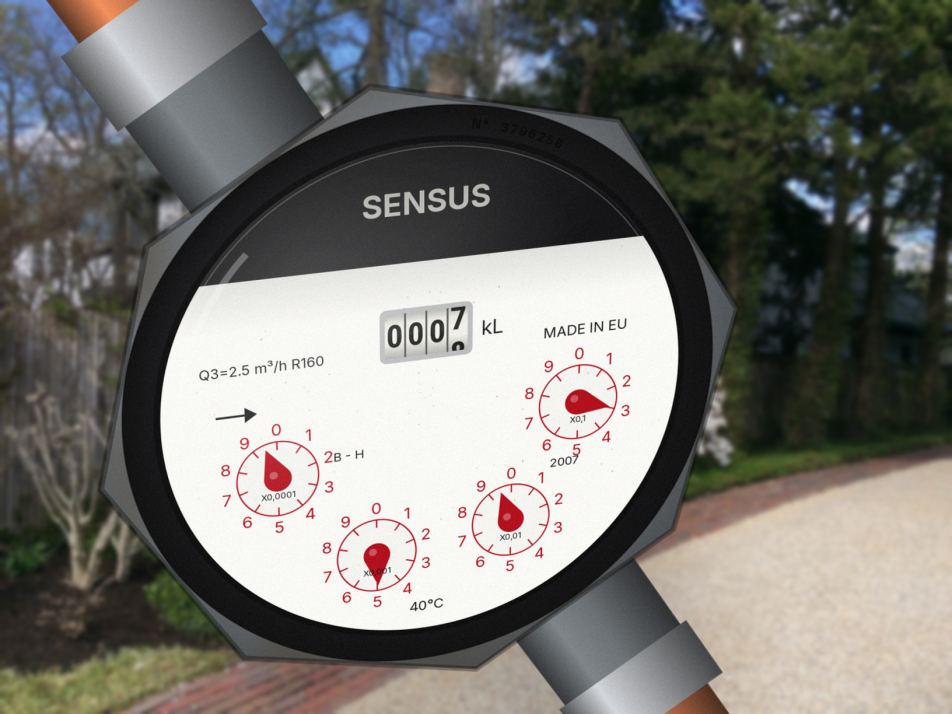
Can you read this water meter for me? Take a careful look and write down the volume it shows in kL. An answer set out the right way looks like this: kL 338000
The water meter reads kL 7.2949
